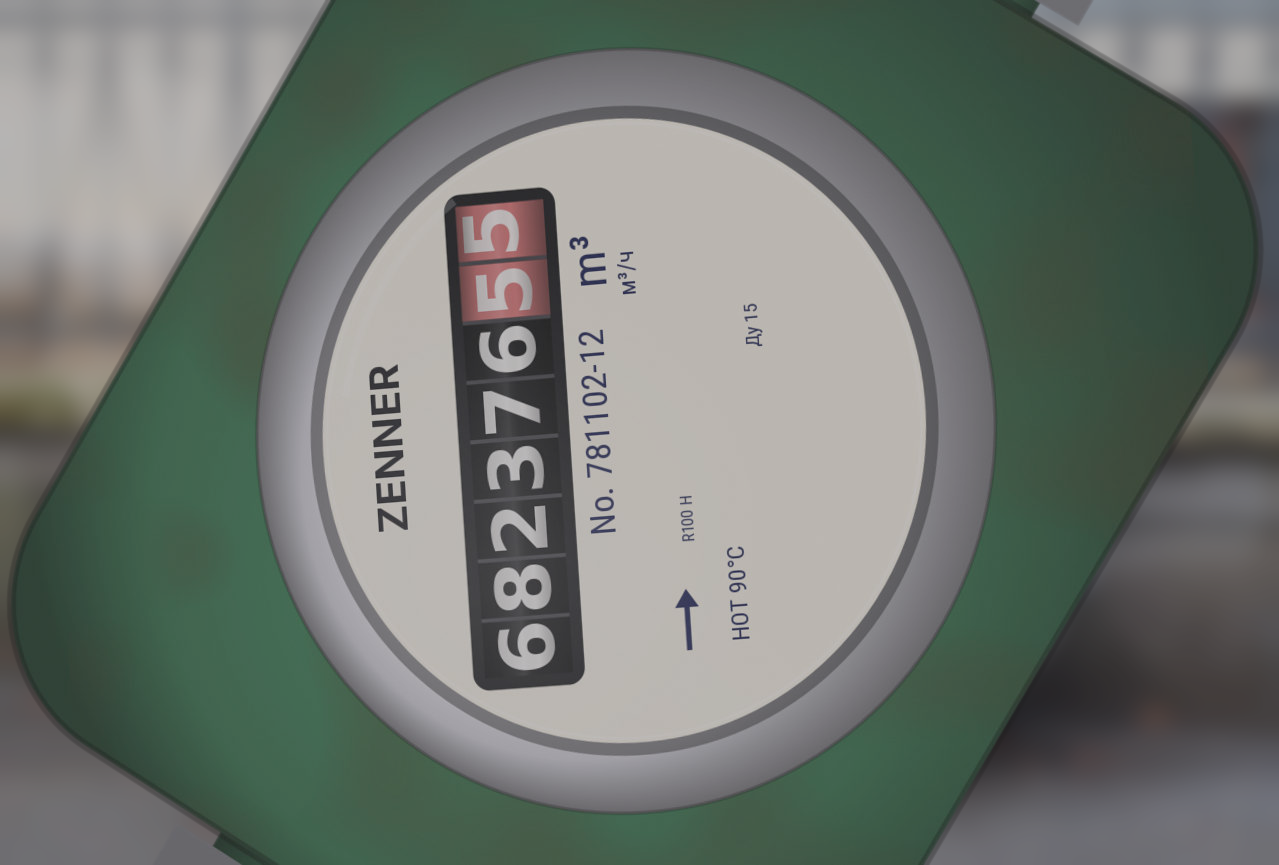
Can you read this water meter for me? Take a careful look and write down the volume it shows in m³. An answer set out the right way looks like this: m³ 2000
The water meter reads m³ 682376.55
